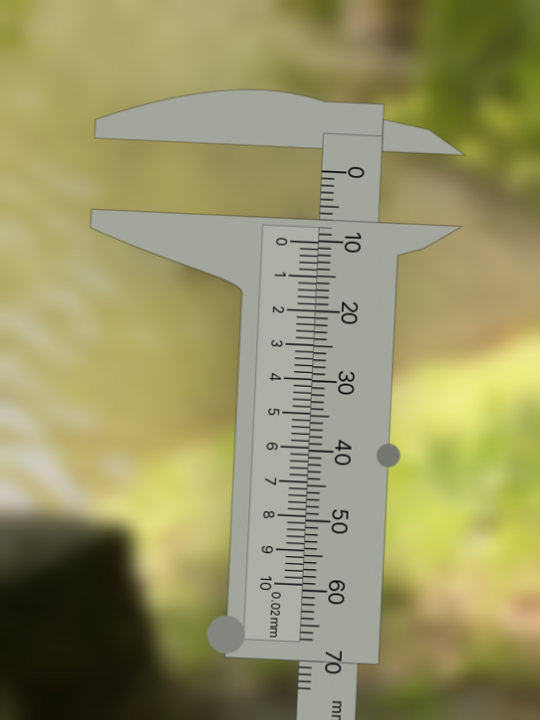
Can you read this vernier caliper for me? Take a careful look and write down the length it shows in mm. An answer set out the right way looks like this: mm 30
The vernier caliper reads mm 10.2
